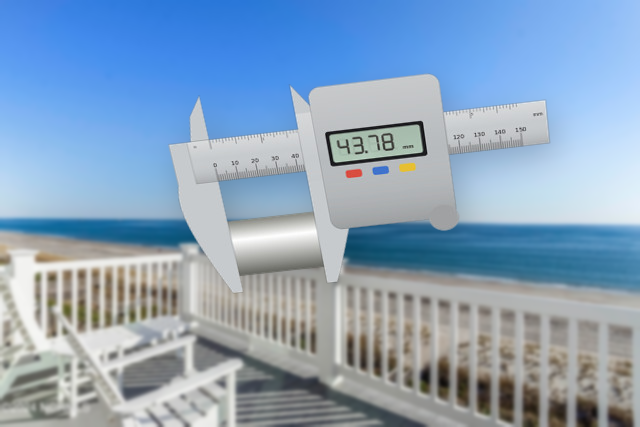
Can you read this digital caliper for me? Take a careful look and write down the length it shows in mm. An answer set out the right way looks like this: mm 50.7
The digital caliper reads mm 43.78
